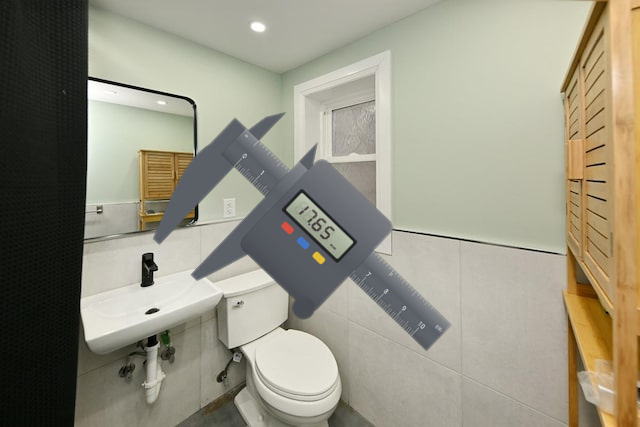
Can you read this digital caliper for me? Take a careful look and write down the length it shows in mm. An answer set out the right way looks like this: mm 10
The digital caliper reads mm 17.65
